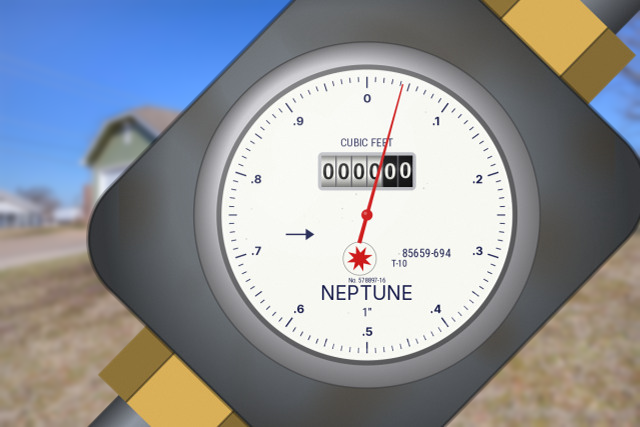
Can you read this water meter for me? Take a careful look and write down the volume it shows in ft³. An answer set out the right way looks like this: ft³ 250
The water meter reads ft³ 0.04
